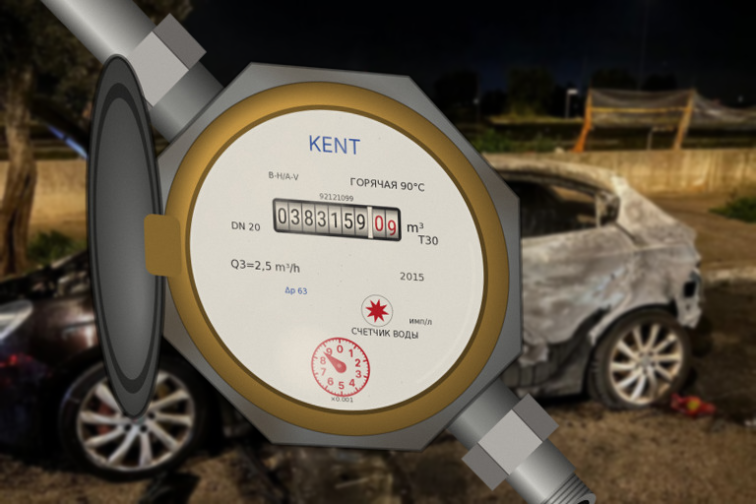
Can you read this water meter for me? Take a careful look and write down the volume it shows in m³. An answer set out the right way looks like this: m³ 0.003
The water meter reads m³ 383159.088
